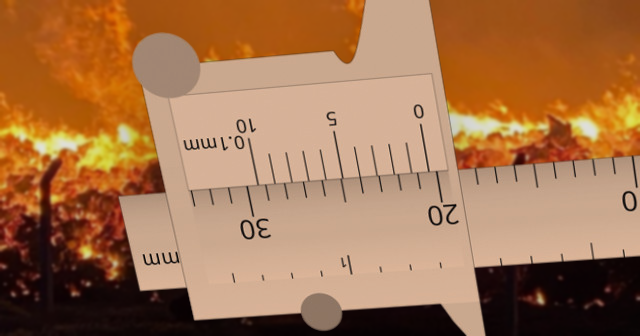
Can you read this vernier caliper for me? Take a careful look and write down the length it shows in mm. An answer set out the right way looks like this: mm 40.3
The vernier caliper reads mm 20.4
